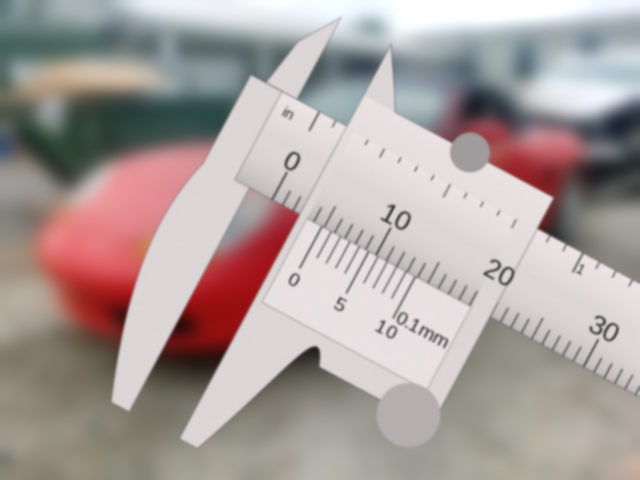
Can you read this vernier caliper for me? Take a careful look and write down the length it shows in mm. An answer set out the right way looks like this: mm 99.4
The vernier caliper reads mm 4.8
